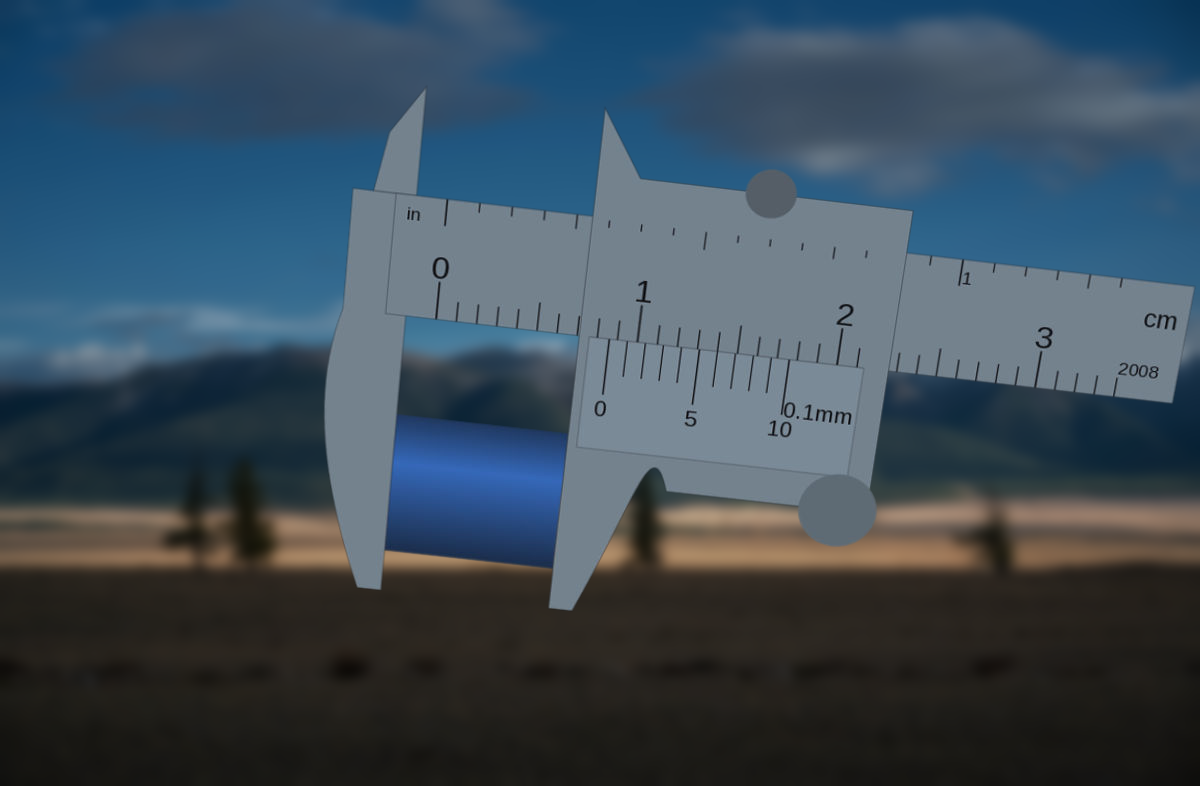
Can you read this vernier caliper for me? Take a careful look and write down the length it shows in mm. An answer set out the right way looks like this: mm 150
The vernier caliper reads mm 8.6
